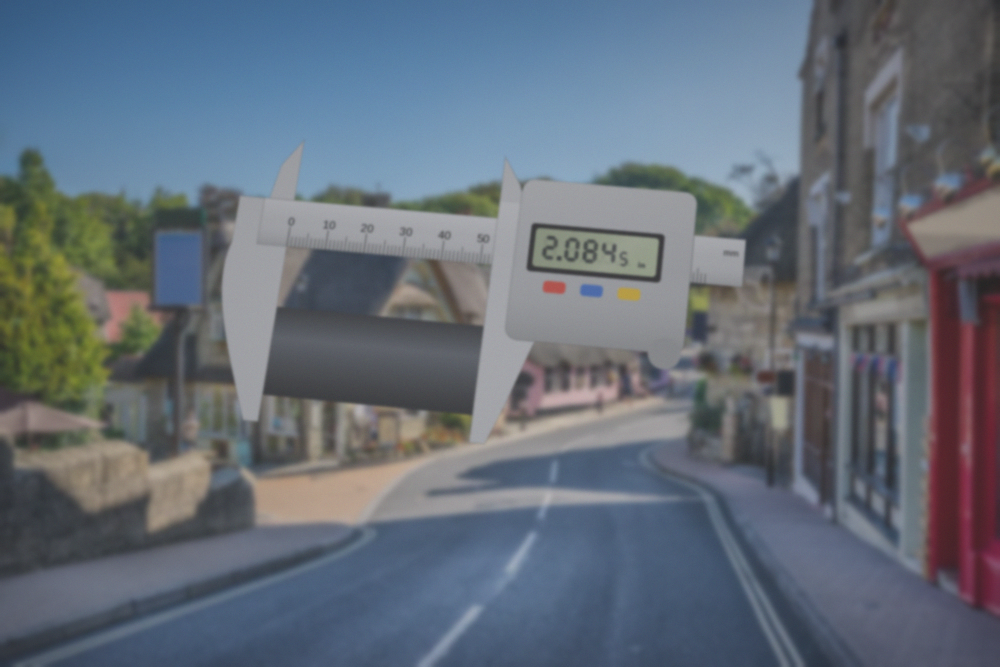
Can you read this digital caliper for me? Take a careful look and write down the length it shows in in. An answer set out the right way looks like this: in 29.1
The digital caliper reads in 2.0845
